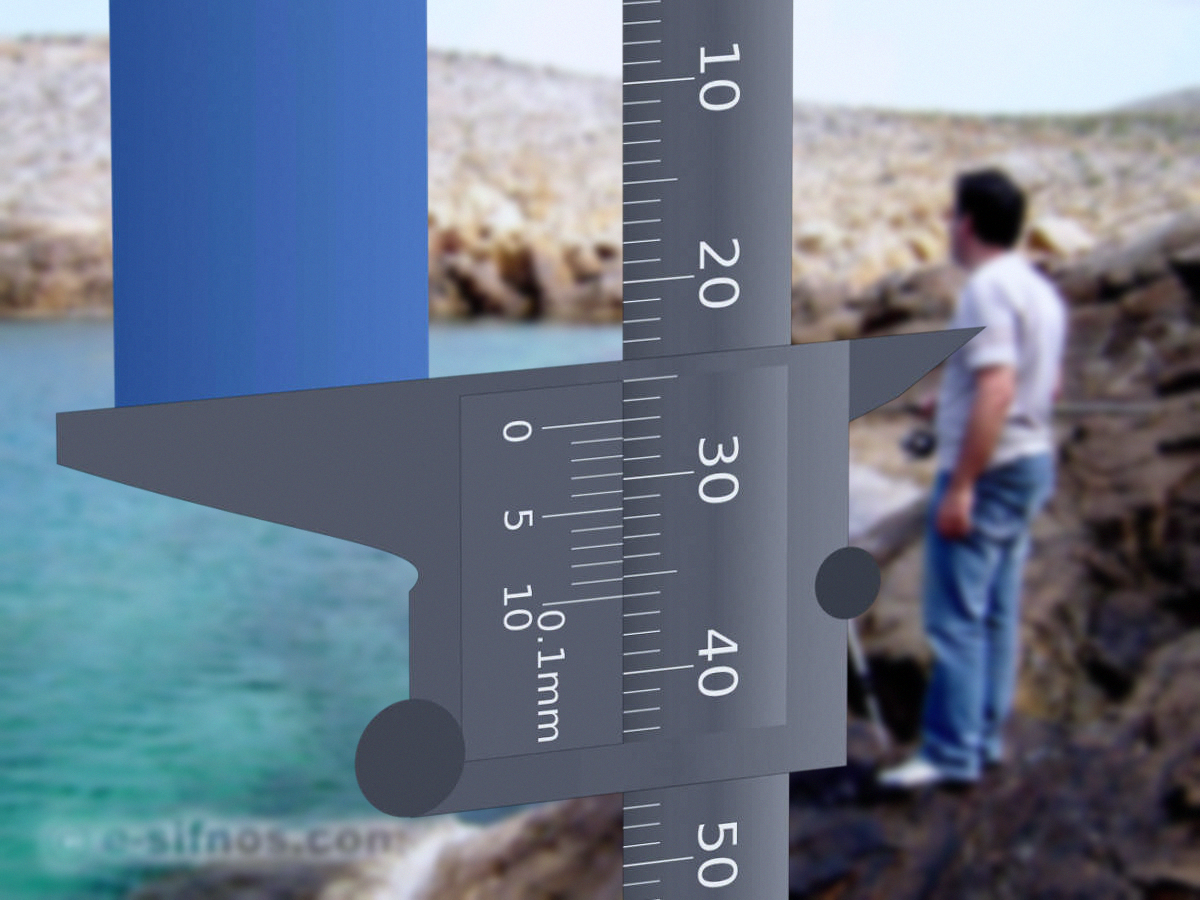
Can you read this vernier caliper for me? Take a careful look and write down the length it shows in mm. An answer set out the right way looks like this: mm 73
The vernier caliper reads mm 27.0
